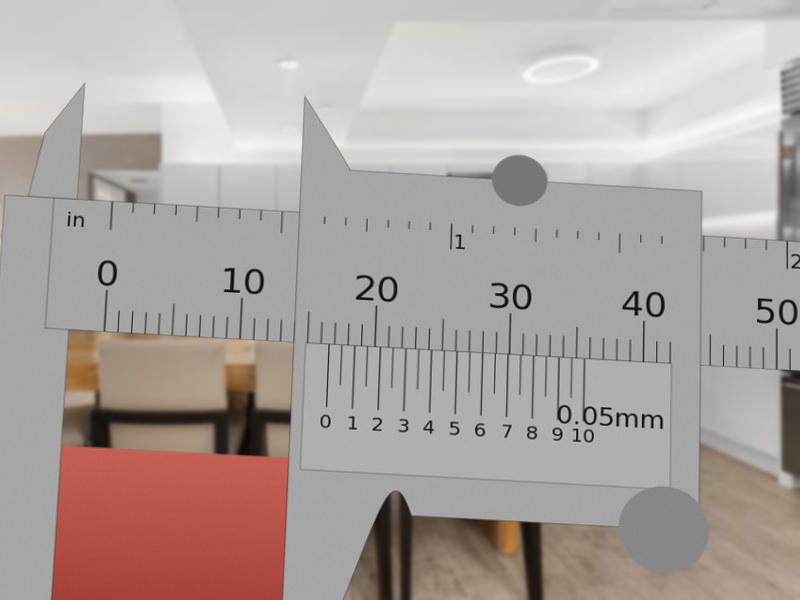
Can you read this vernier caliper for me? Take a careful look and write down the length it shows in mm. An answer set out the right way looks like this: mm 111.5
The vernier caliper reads mm 16.6
